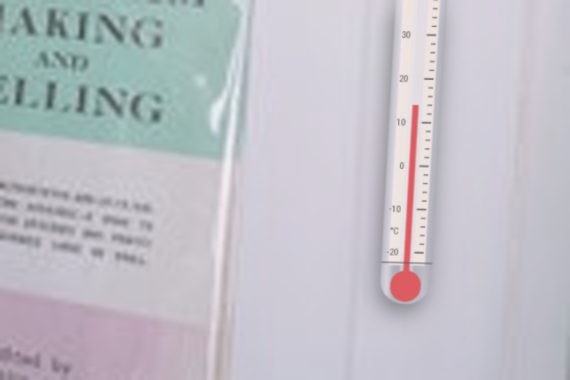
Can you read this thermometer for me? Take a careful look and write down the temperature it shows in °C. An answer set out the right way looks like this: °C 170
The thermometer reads °C 14
